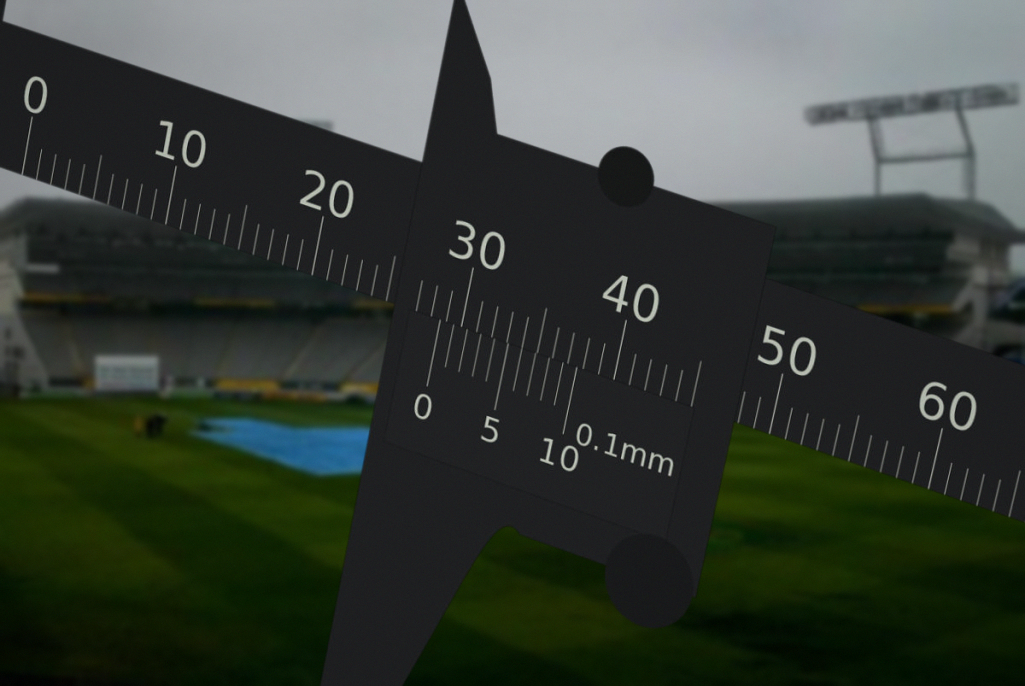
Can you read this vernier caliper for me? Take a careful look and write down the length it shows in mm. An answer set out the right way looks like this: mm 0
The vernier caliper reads mm 28.6
